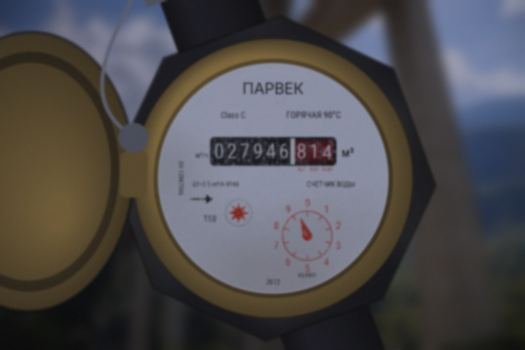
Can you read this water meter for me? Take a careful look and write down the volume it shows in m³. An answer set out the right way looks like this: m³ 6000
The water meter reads m³ 27946.8139
